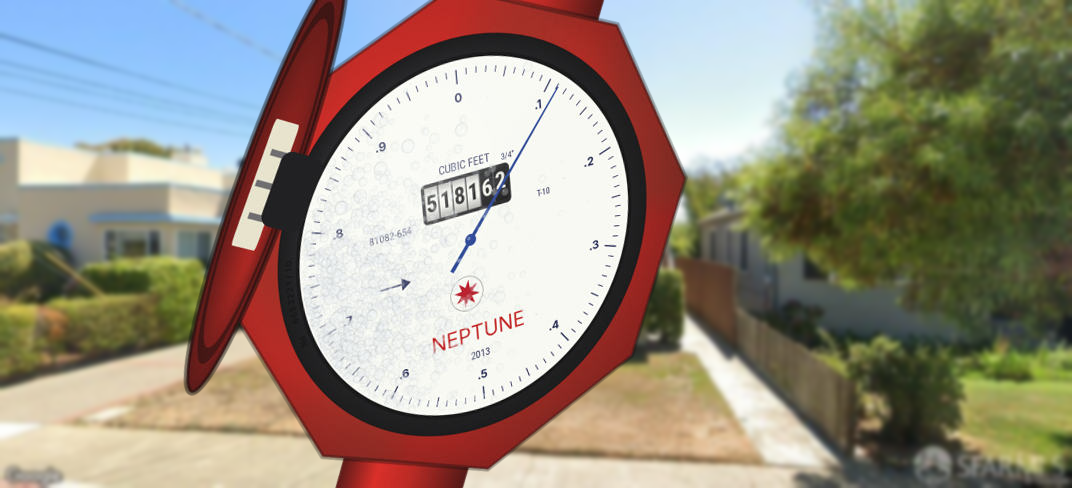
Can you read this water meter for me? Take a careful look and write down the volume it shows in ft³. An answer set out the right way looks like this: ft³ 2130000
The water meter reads ft³ 518162.11
